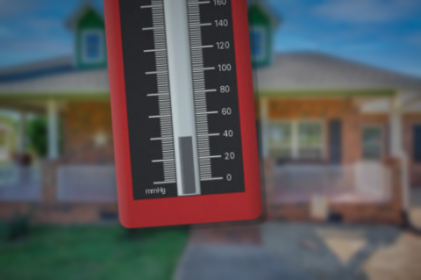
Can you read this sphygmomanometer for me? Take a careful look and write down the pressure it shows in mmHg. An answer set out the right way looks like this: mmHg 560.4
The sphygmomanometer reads mmHg 40
